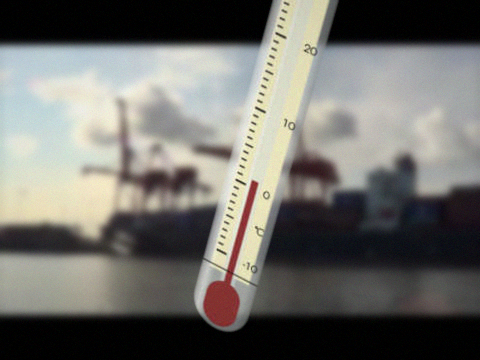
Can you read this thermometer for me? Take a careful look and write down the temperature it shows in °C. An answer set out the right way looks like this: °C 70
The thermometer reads °C 1
